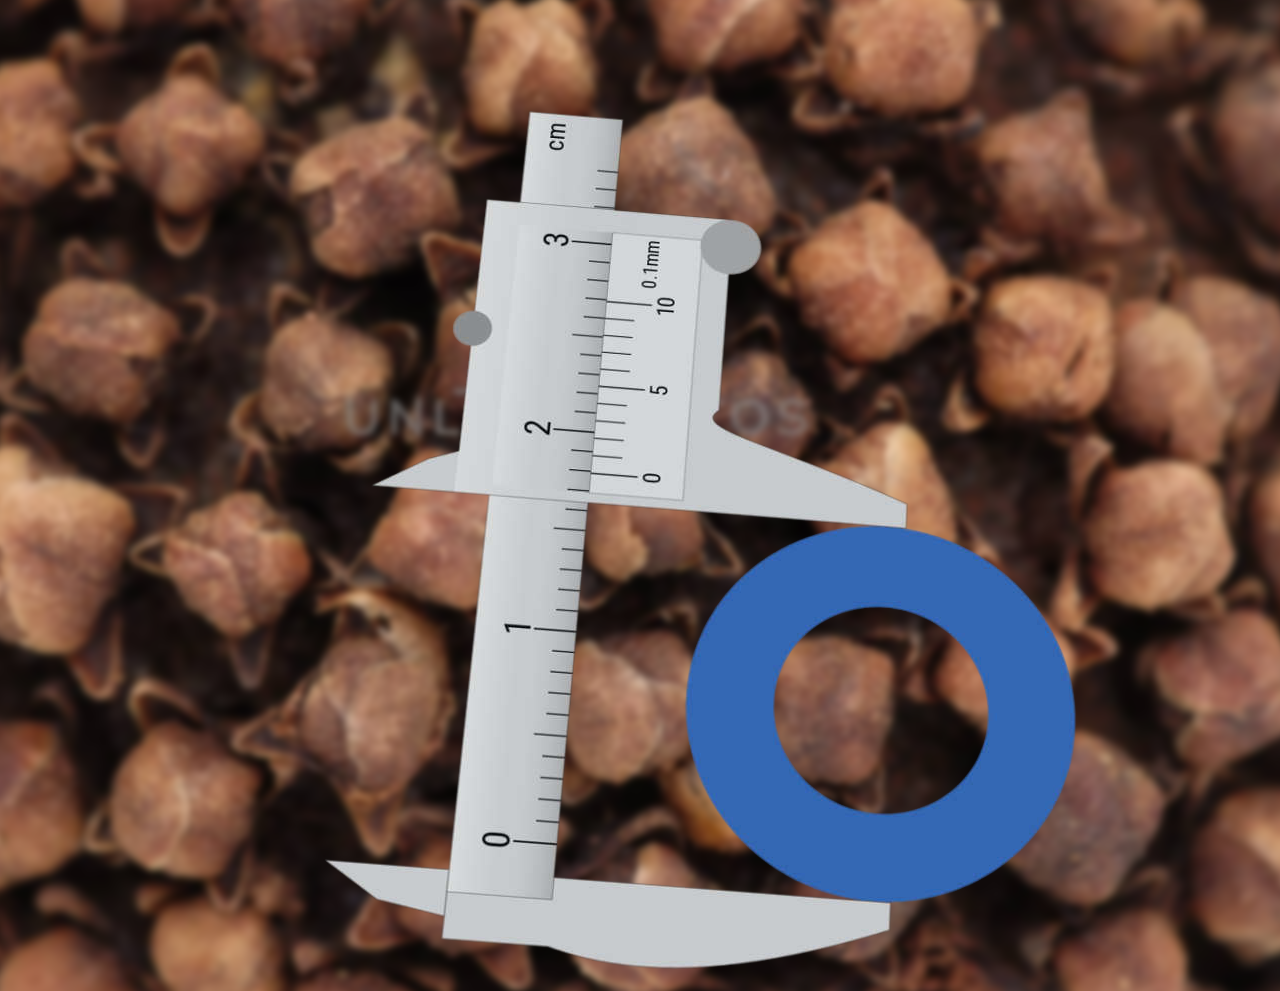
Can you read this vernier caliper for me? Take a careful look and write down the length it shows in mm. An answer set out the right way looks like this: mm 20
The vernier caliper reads mm 17.9
